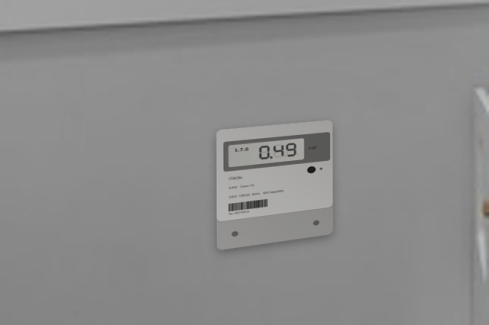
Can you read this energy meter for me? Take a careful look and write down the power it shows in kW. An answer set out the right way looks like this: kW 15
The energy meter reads kW 0.49
